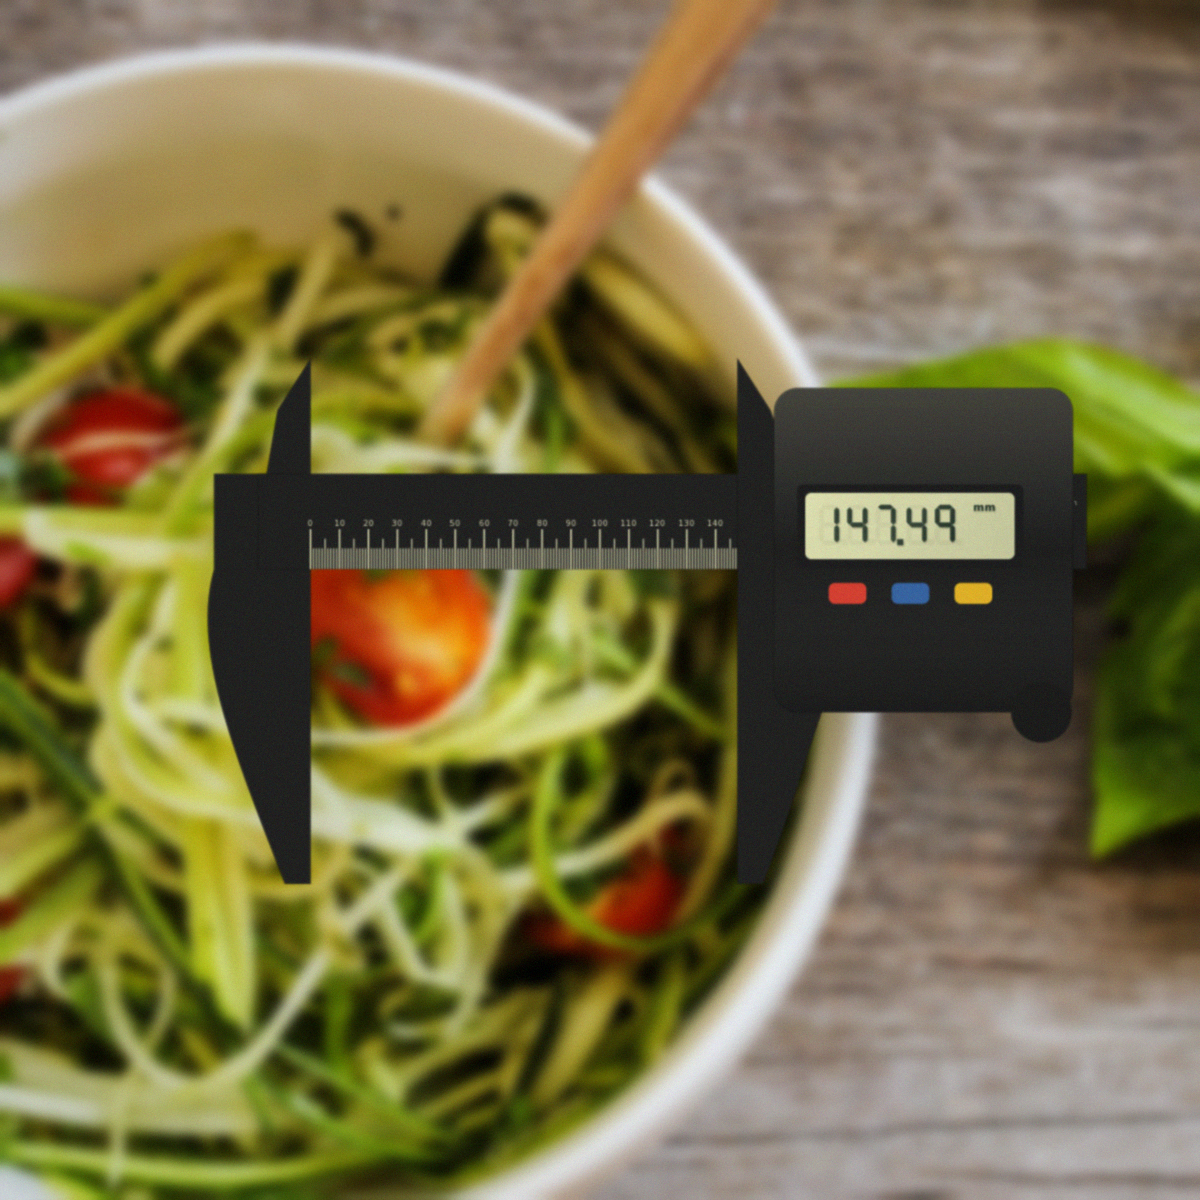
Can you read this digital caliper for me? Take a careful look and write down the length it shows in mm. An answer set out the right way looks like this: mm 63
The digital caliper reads mm 147.49
